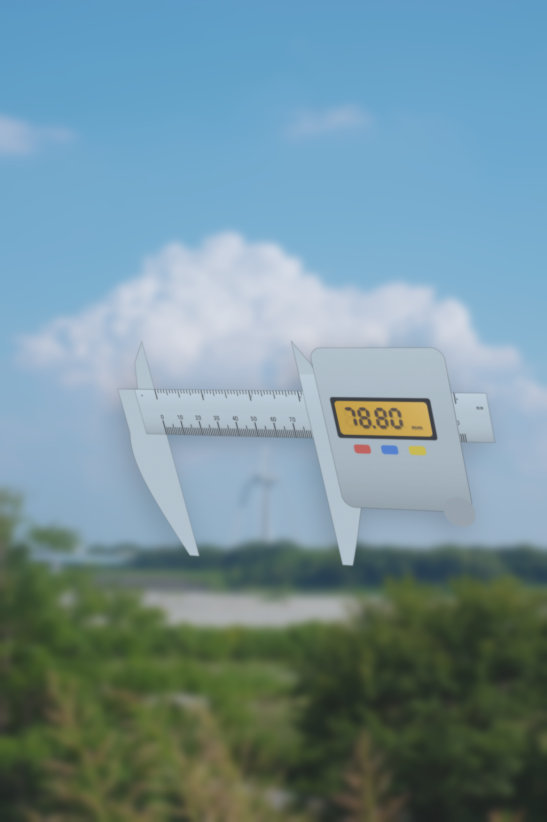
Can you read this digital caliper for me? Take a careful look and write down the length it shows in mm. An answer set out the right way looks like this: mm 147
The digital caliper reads mm 78.80
